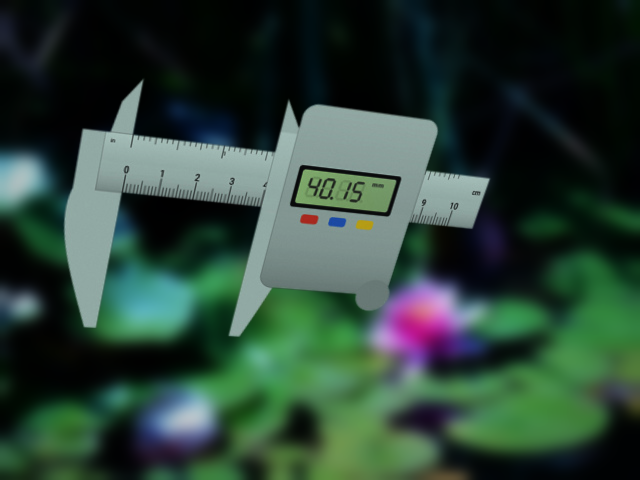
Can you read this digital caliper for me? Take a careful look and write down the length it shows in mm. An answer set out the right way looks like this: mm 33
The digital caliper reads mm 40.15
